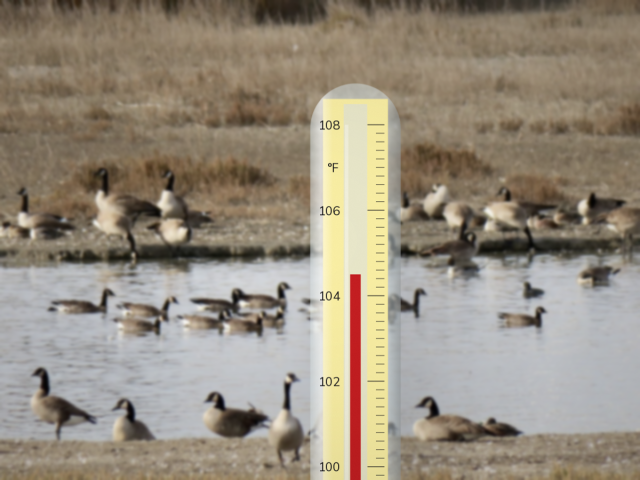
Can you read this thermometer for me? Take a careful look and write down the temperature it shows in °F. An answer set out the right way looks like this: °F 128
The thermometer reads °F 104.5
